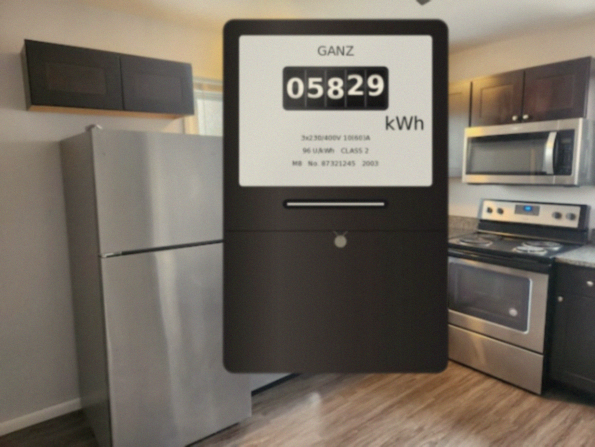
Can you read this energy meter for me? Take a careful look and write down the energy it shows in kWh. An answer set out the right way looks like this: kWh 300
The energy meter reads kWh 5829
